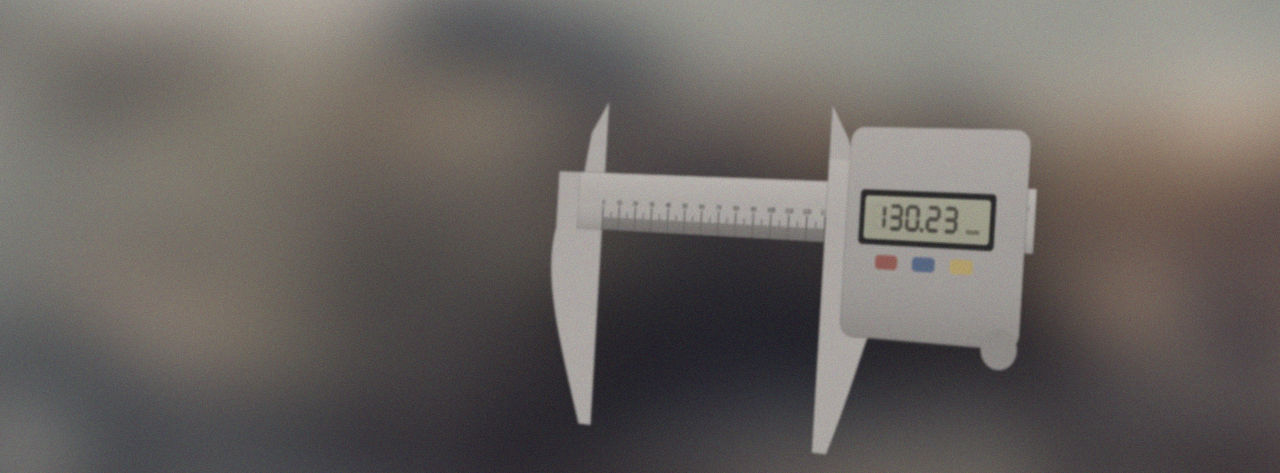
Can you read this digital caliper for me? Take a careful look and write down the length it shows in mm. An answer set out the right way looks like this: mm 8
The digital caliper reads mm 130.23
